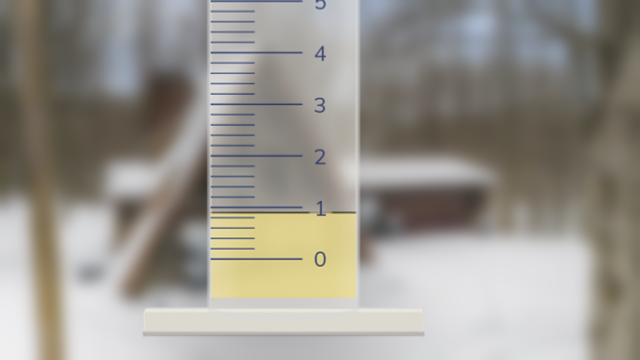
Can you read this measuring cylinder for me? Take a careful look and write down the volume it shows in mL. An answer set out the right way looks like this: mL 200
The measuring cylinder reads mL 0.9
